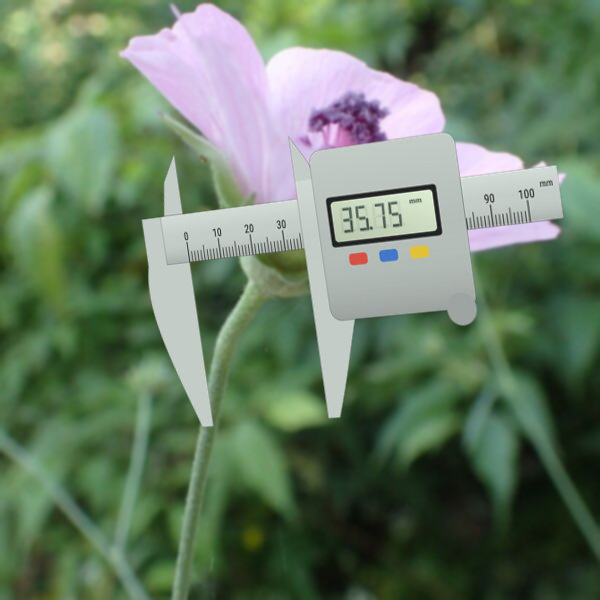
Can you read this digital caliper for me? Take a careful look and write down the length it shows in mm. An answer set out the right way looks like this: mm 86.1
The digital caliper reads mm 35.75
